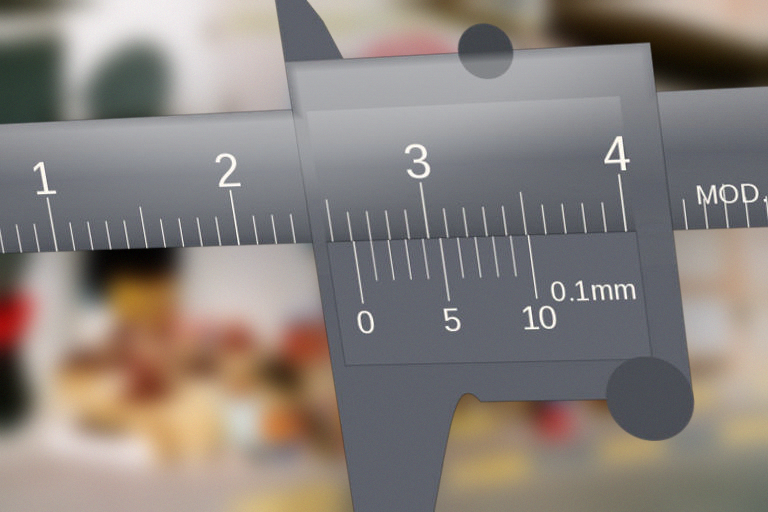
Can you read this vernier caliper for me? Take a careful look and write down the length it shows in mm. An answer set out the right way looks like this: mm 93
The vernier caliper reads mm 26.1
